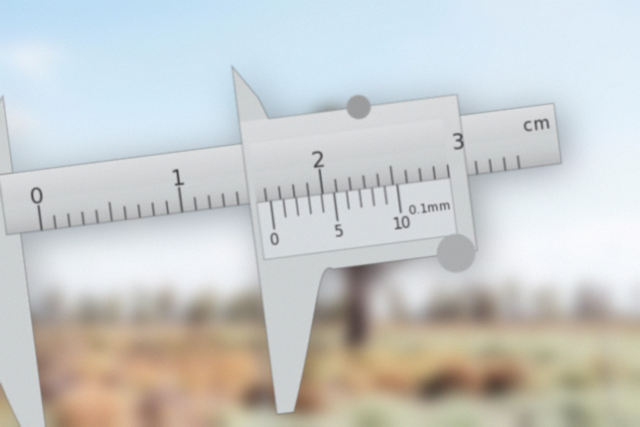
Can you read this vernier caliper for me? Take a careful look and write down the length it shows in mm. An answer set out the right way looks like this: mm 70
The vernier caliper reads mm 16.3
